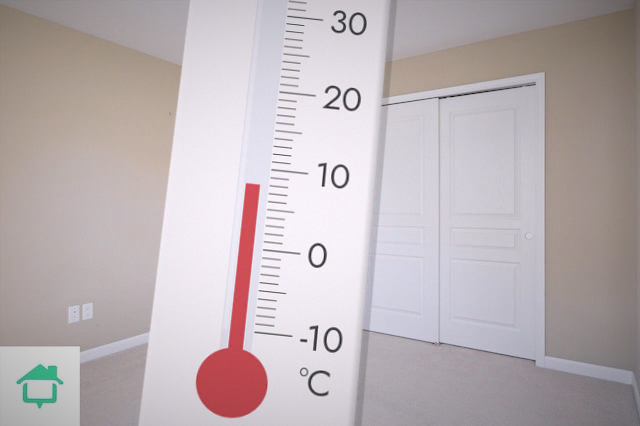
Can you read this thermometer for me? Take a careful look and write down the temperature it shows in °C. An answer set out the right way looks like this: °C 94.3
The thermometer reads °C 8
